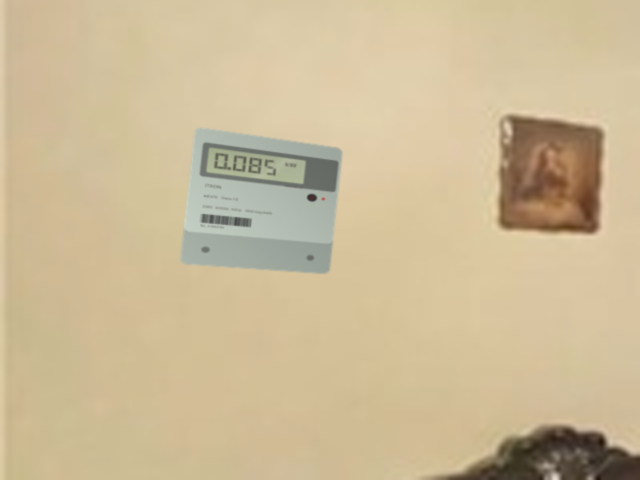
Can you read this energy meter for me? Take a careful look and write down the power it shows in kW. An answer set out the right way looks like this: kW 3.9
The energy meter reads kW 0.085
